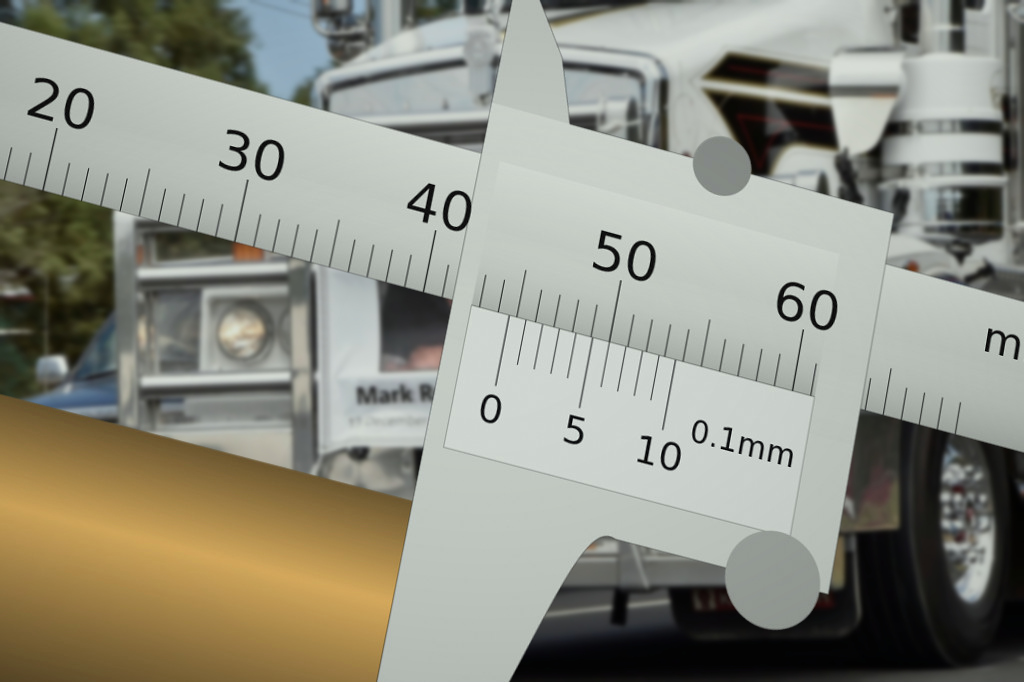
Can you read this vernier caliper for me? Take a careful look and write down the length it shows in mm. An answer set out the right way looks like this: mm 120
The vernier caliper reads mm 44.6
